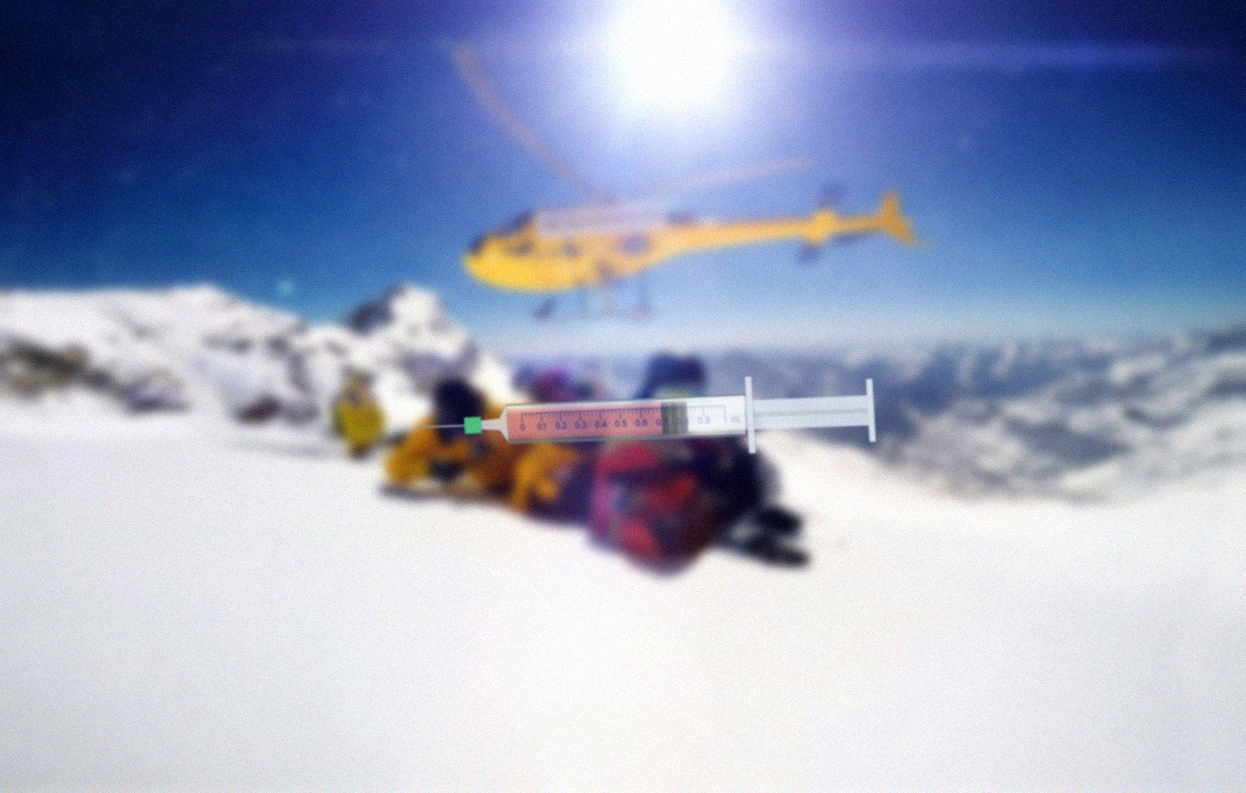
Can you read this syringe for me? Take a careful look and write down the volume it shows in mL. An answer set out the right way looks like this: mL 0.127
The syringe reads mL 0.7
